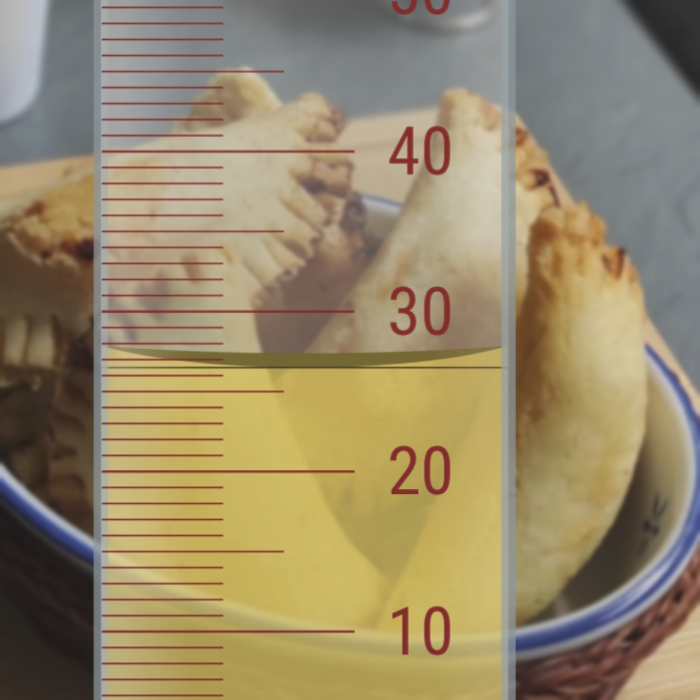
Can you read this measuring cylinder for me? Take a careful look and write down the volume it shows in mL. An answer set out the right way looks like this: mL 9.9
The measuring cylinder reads mL 26.5
